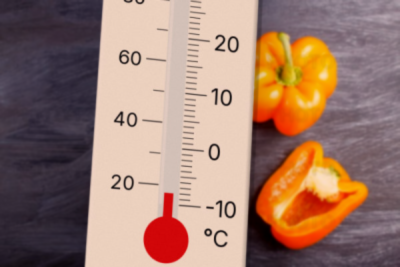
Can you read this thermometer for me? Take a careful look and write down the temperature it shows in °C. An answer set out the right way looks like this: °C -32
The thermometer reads °C -8
